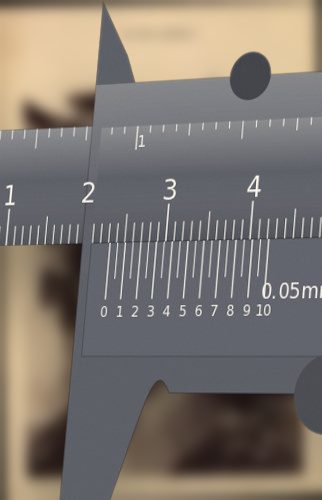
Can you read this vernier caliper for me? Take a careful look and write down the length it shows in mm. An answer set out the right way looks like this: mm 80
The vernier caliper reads mm 23.2
